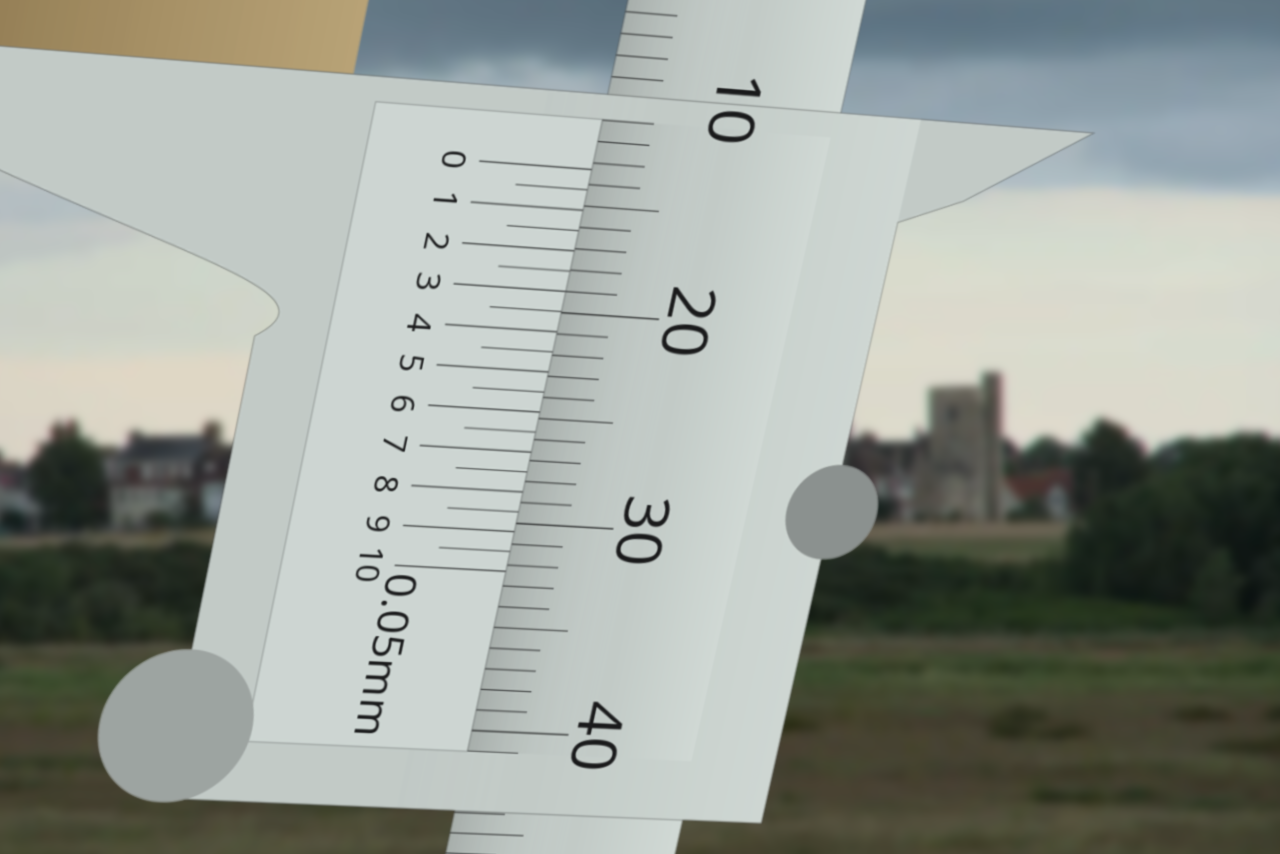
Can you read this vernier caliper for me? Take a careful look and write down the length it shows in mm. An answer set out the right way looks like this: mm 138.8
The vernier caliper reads mm 13.3
